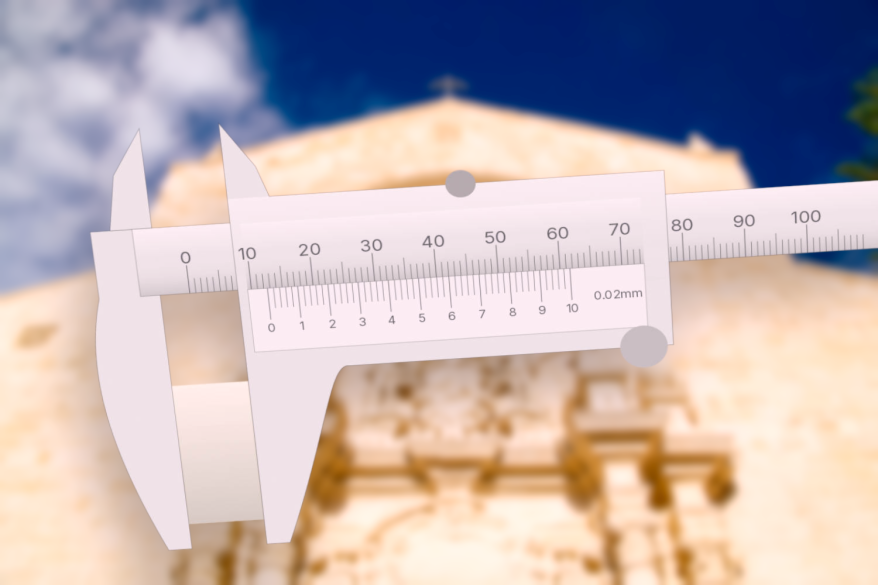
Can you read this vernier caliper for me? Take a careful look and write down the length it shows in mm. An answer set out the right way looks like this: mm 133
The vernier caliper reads mm 12.6
